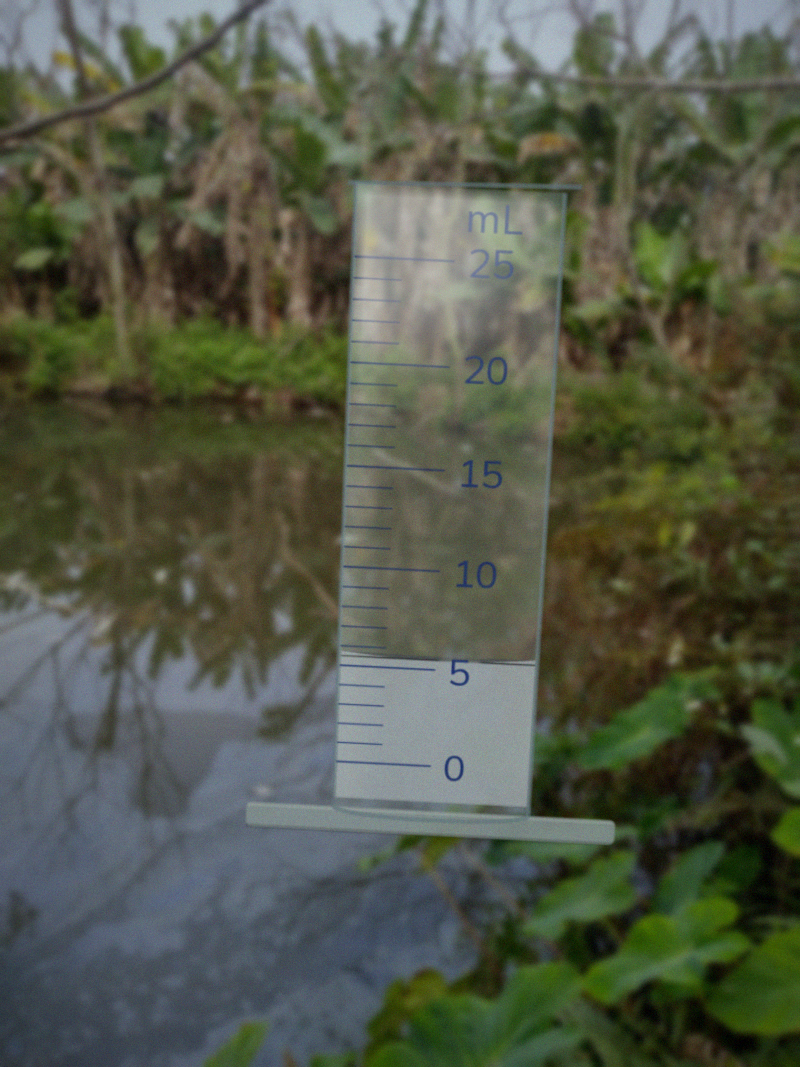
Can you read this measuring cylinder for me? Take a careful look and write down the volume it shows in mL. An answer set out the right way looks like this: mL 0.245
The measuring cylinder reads mL 5.5
